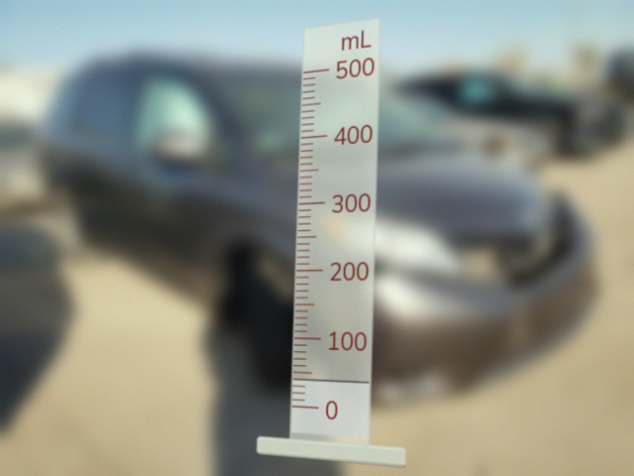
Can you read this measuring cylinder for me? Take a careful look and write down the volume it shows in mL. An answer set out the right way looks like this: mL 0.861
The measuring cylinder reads mL 40
